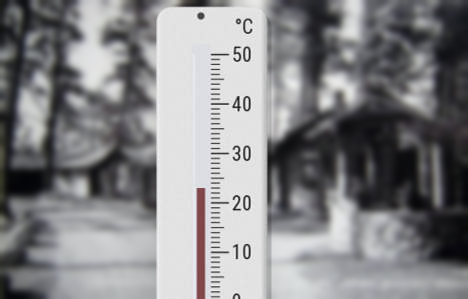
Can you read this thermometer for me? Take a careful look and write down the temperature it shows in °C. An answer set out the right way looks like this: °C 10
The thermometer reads °C 23
